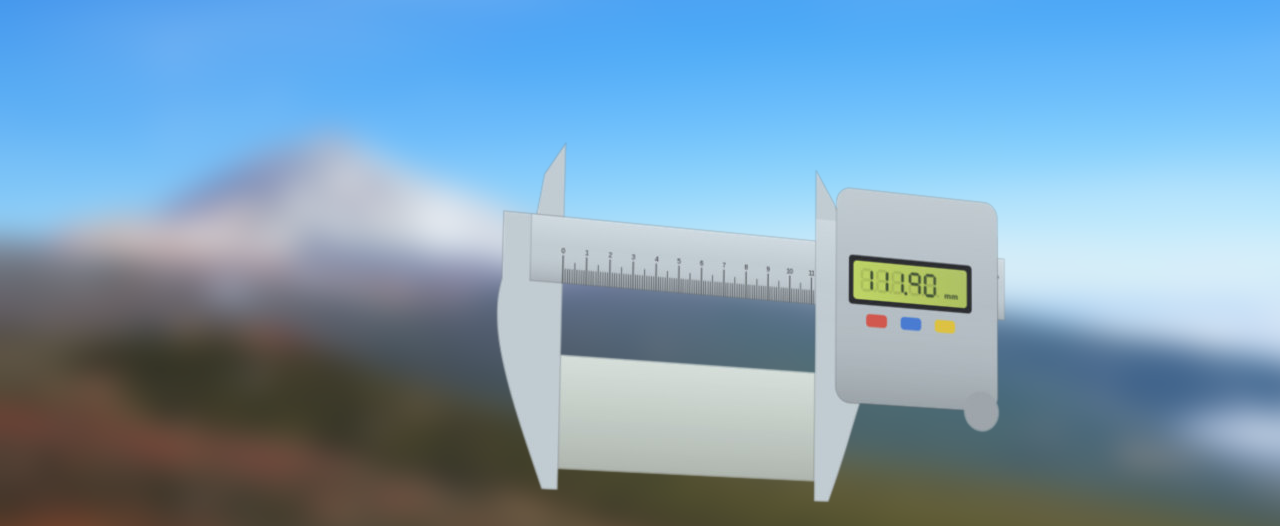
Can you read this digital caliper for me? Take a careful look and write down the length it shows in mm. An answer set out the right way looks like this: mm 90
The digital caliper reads mm 111.90
